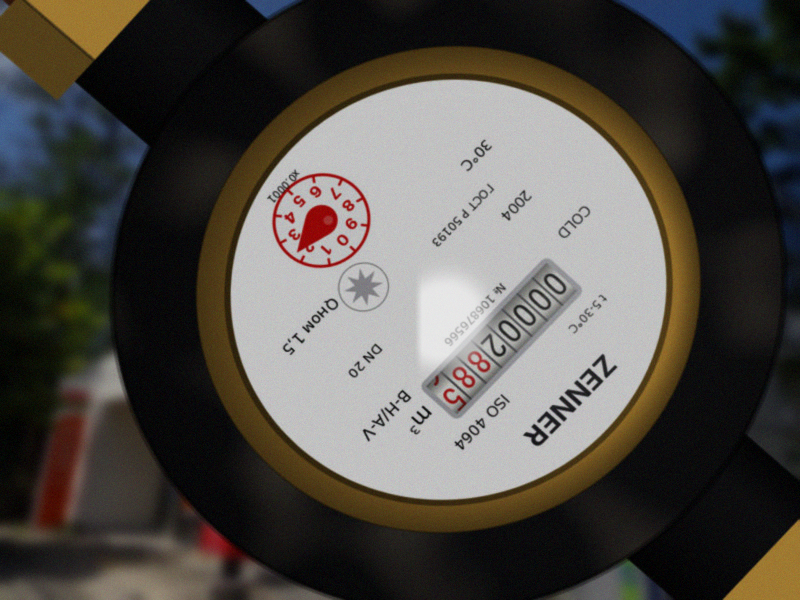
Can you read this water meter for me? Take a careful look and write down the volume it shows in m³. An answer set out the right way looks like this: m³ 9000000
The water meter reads m³ 2.8852
